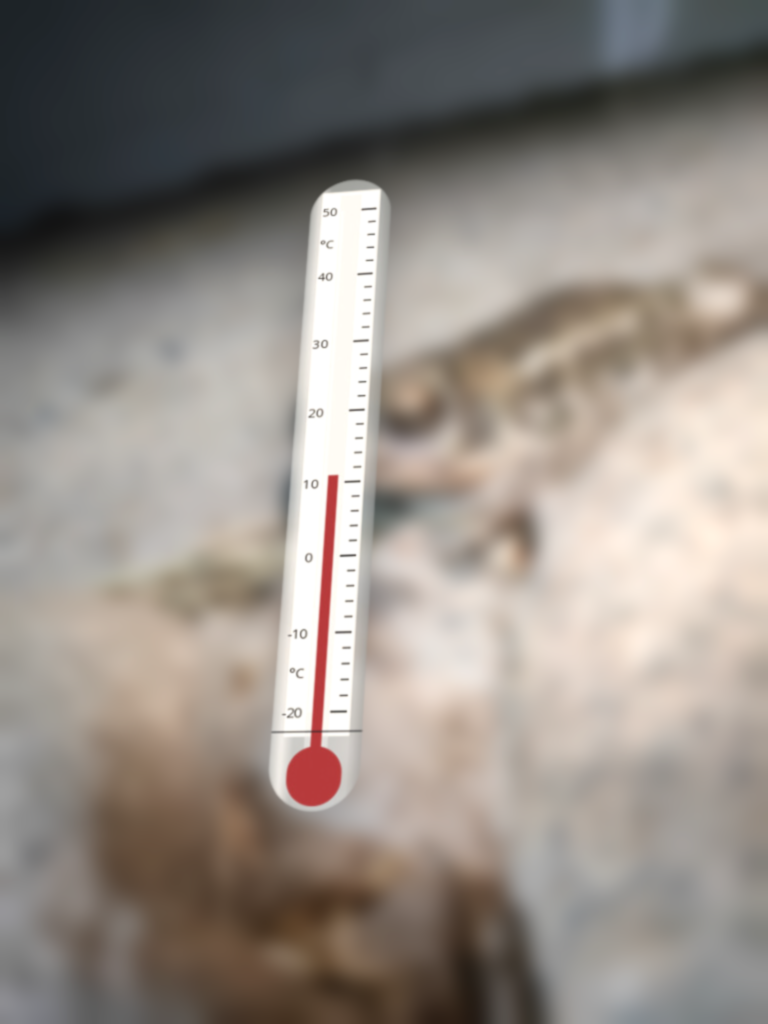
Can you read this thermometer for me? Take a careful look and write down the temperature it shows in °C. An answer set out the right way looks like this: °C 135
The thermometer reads °C 11
